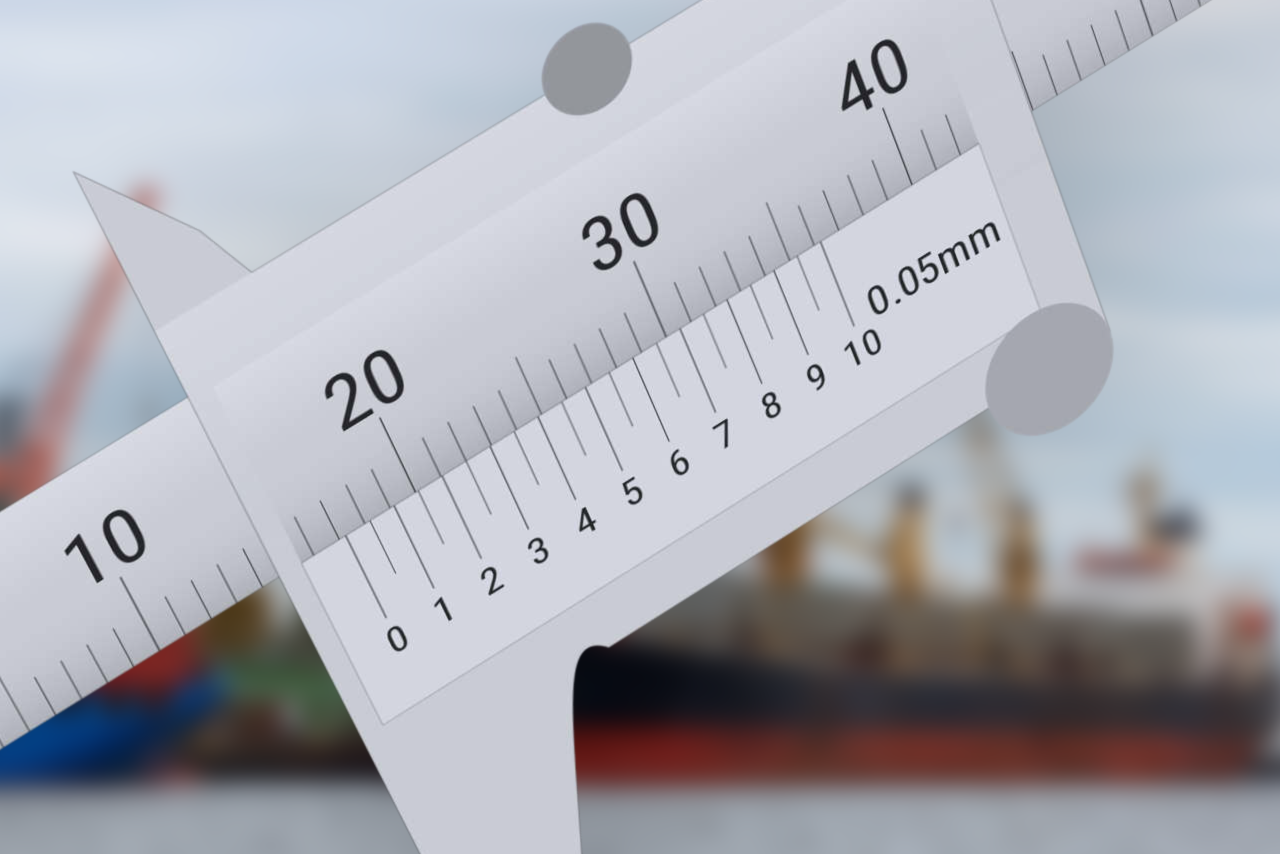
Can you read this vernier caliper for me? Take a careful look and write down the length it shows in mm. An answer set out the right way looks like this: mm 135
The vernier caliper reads mm 17.25
